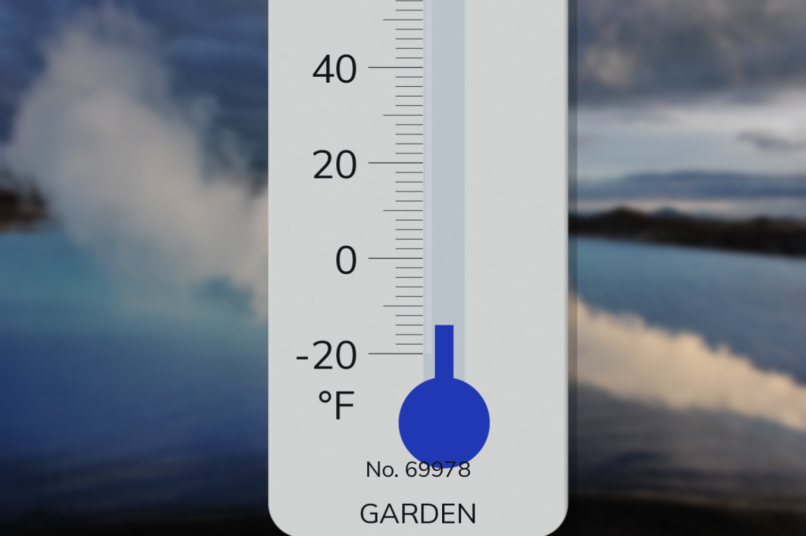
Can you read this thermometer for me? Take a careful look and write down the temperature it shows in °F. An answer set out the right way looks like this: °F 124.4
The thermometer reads °F -14
